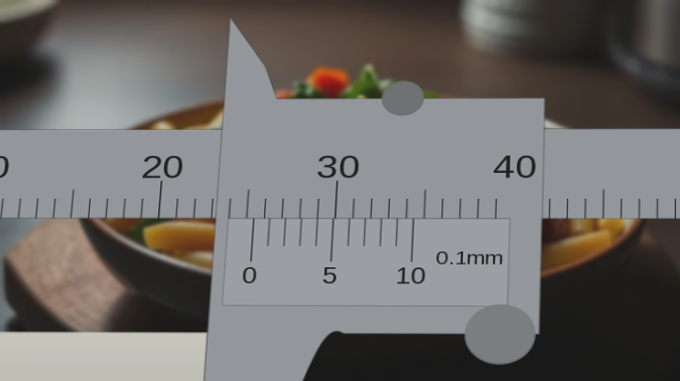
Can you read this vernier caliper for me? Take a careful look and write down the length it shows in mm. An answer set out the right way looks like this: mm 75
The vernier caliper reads mm 25.4
